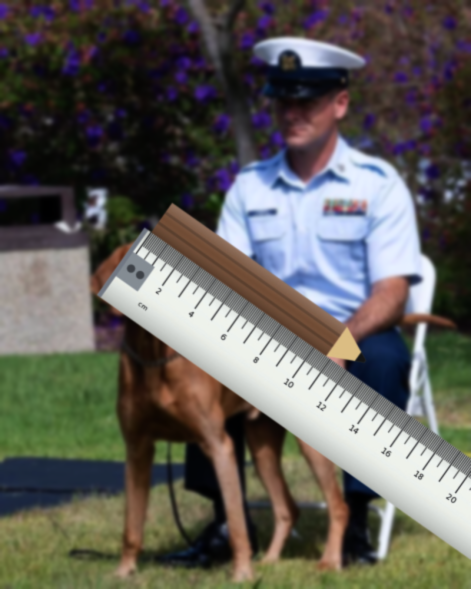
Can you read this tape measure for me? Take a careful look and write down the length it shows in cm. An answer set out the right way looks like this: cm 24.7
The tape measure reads cm 12.5
